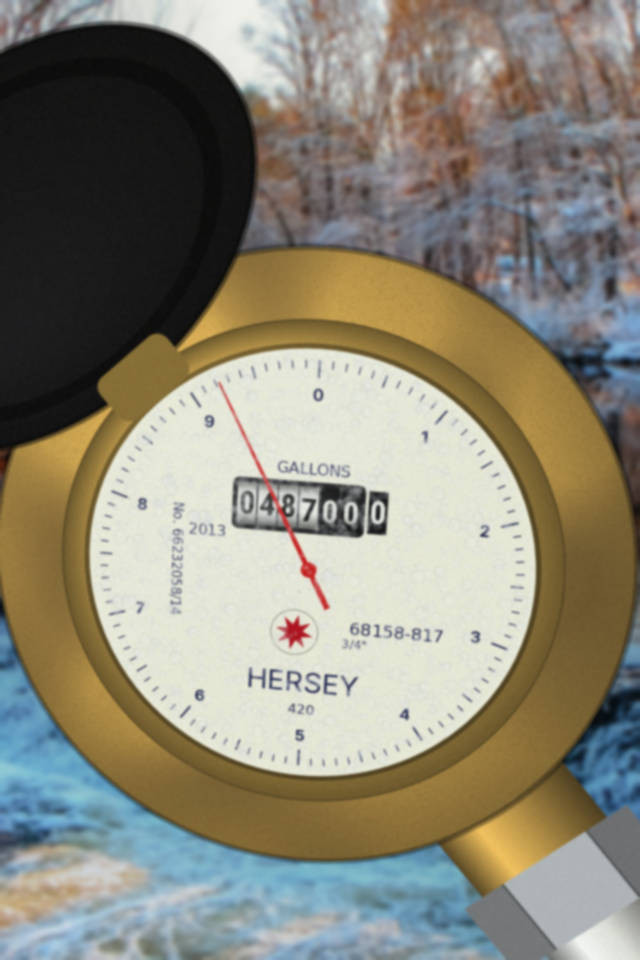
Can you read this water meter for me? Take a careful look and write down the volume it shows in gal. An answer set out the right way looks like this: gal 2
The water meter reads gal 486999.2
